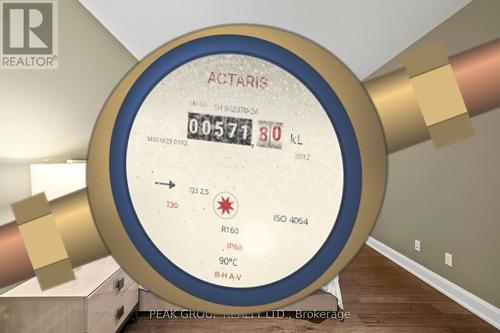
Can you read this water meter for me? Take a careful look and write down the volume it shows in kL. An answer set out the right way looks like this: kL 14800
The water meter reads kL 571.80
